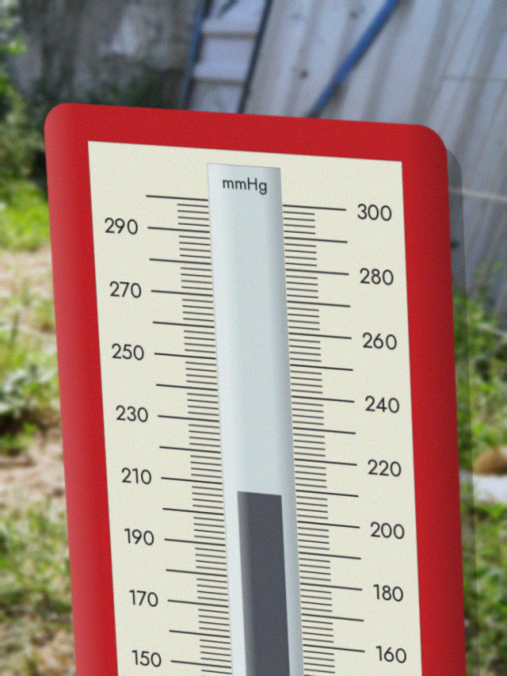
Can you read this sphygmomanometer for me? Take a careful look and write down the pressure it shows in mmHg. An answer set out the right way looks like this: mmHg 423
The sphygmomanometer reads mmHg 208
